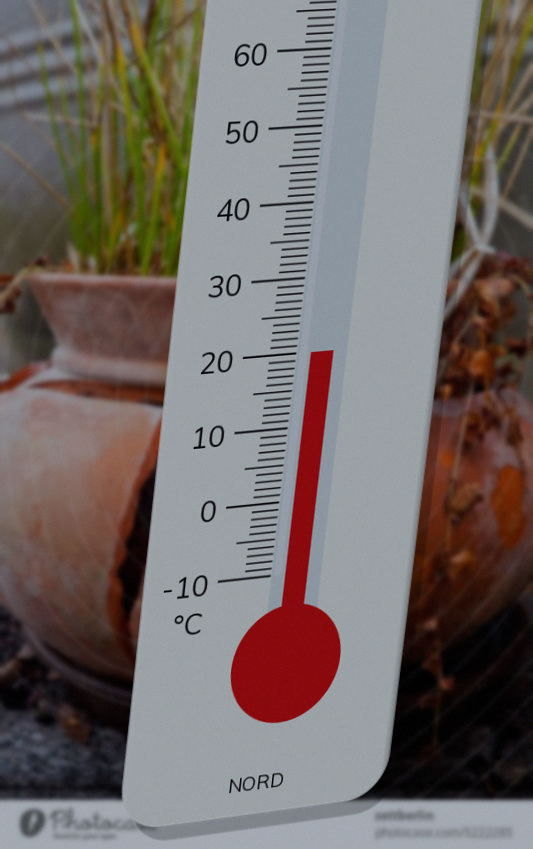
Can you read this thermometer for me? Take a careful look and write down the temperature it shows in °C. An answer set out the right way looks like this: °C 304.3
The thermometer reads °C 20
